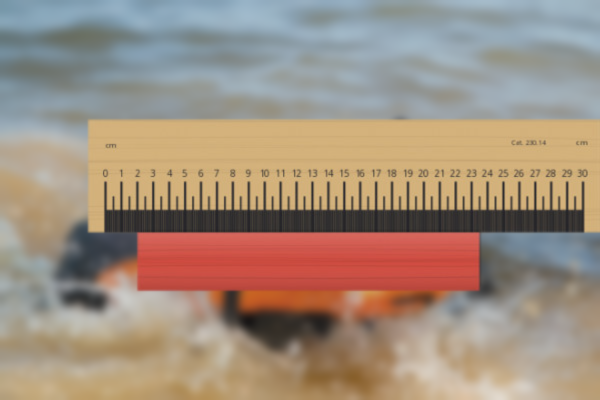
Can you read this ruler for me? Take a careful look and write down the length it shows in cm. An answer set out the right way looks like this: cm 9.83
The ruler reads cm 21.5
